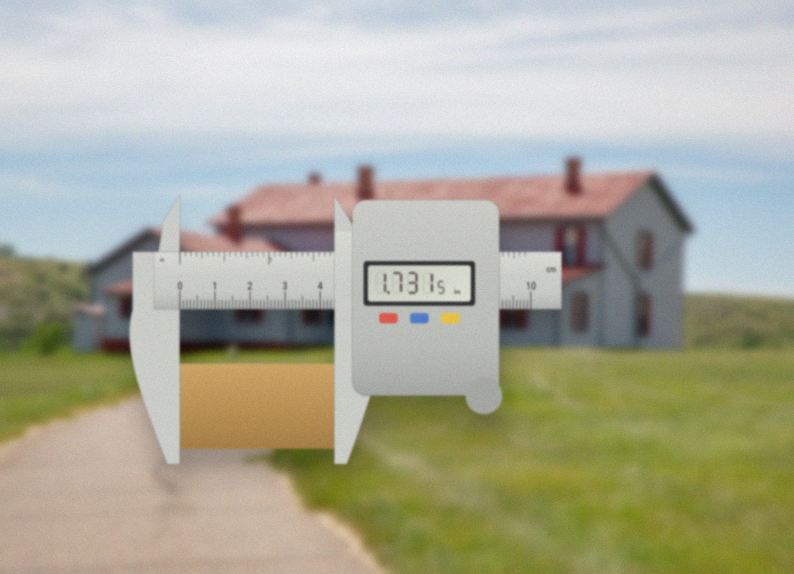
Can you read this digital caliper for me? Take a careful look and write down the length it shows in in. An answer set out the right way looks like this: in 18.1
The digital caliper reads in 1.7315
